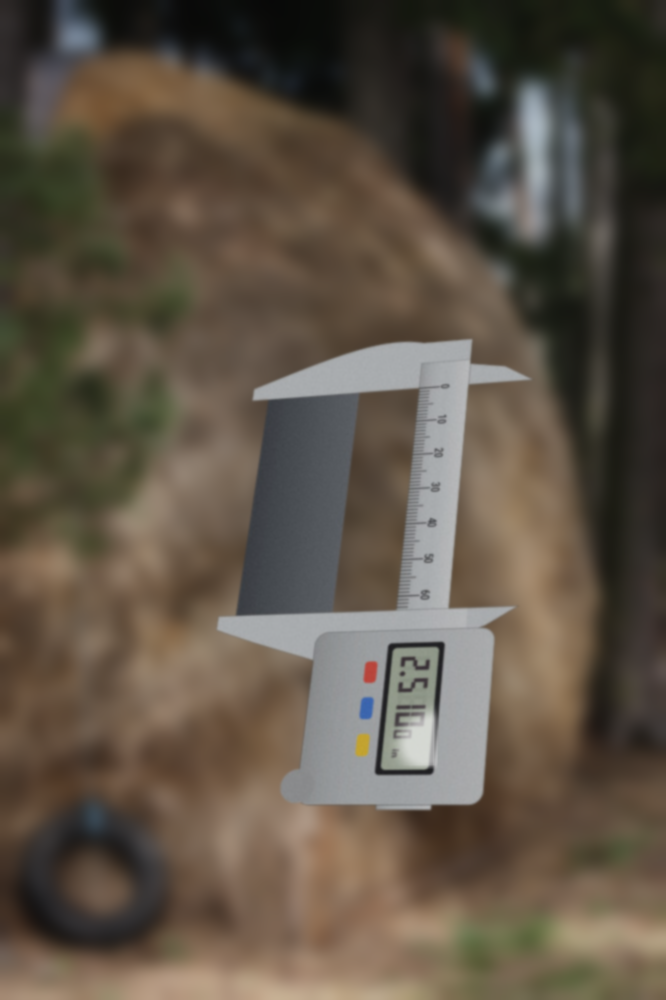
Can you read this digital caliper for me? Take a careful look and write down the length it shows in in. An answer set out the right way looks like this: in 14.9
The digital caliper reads in 2.5100
